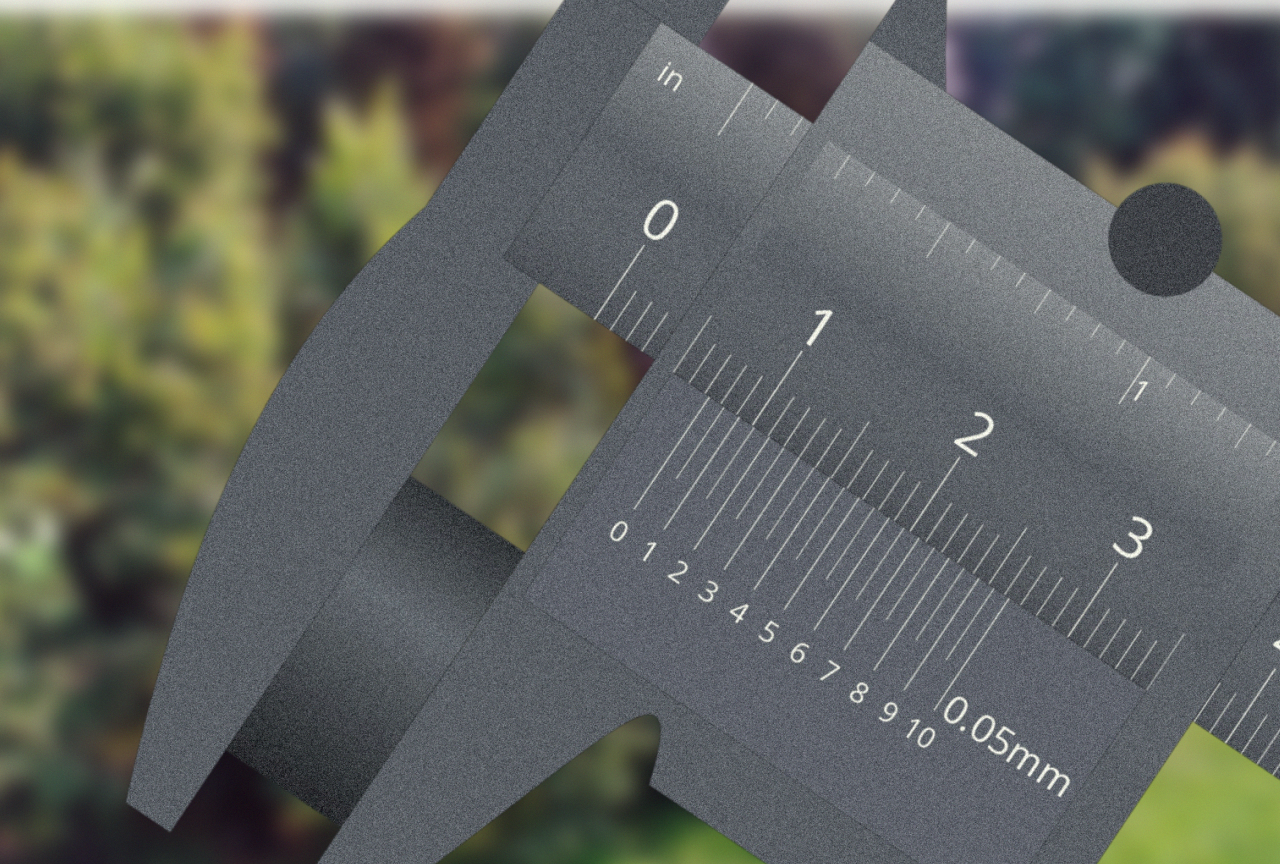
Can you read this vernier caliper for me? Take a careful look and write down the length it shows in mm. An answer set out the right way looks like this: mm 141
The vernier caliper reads mm 7.3
